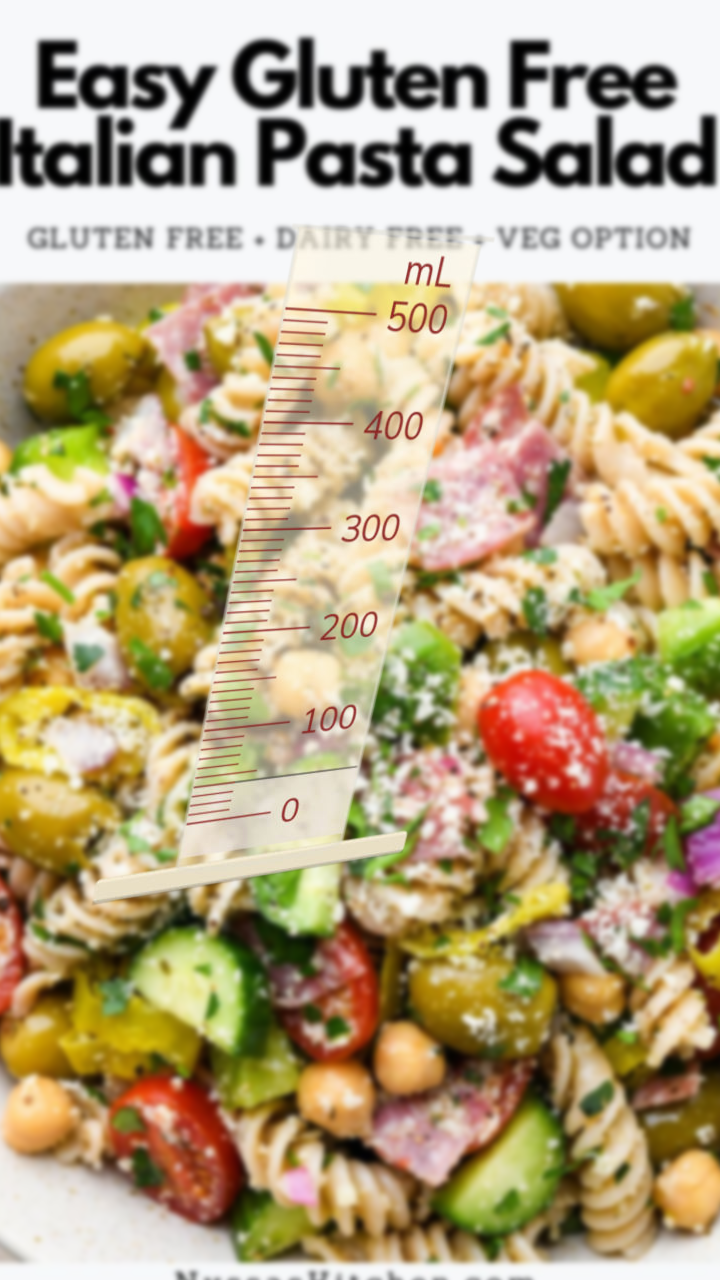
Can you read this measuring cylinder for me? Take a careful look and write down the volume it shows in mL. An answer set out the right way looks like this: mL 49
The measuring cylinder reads mL 40
